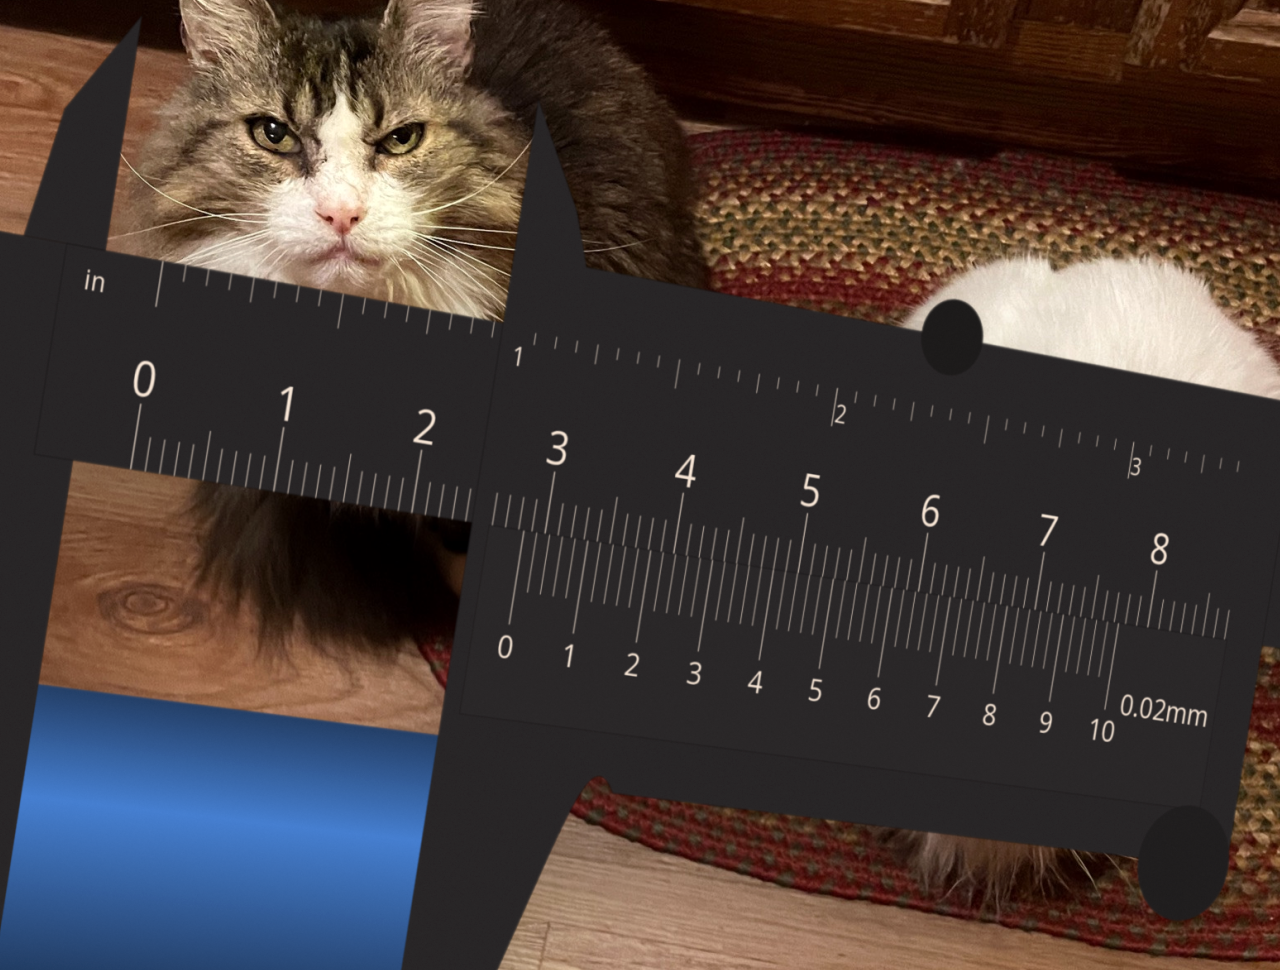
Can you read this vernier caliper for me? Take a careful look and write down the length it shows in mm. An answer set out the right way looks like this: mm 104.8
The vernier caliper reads mm 28.4
